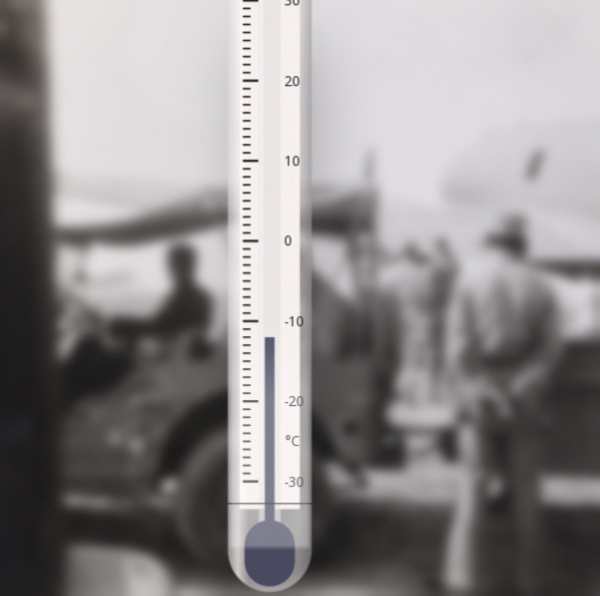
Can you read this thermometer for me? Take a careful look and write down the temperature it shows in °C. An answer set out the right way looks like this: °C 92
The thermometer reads °C -12
